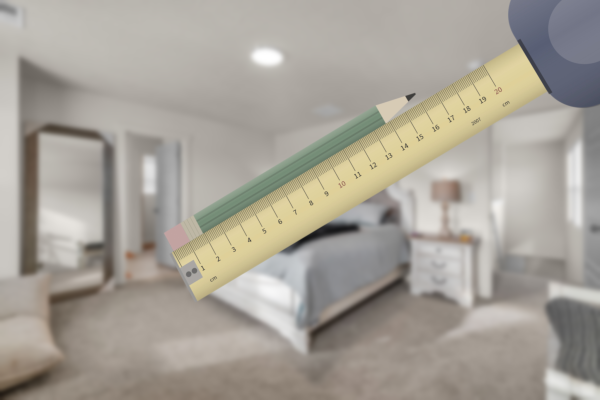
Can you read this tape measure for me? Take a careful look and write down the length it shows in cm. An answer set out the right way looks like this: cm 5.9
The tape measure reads cm 16
